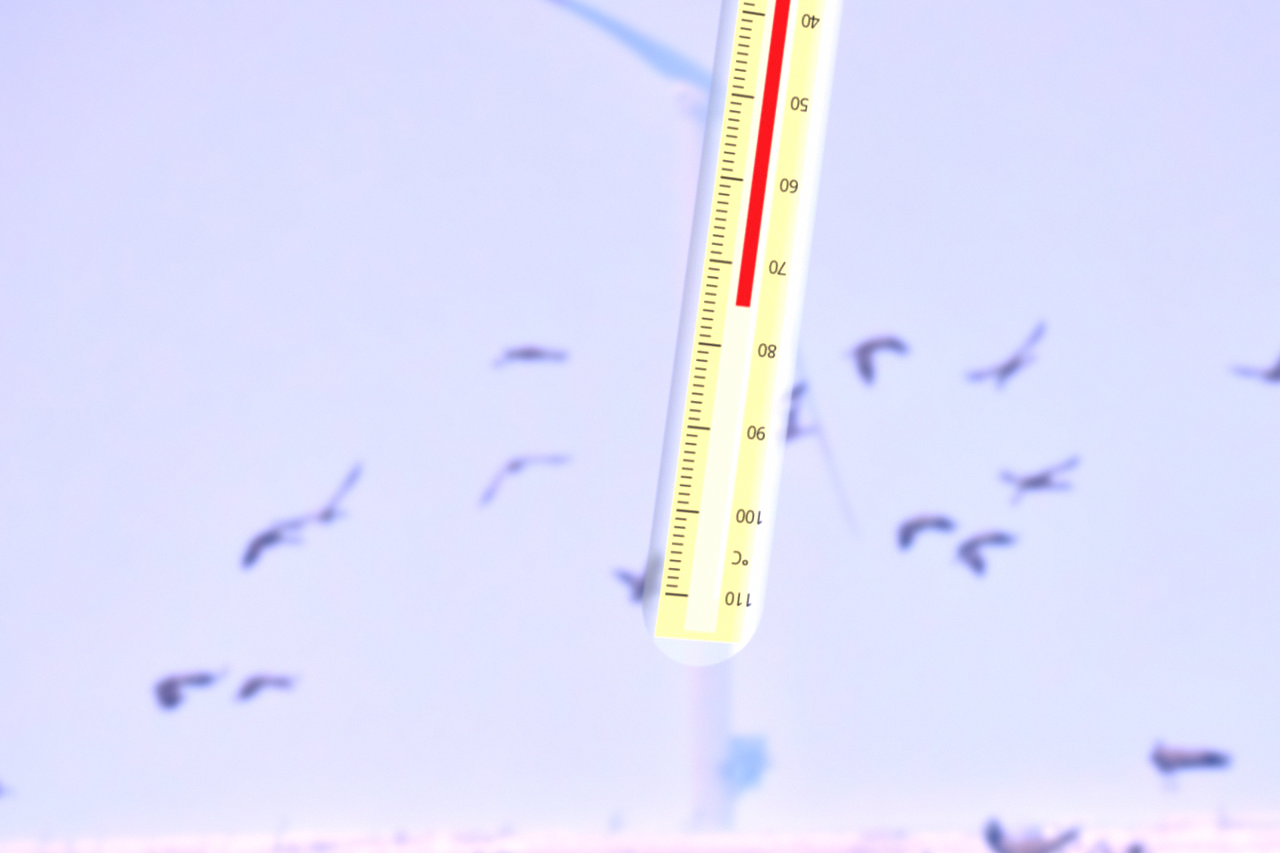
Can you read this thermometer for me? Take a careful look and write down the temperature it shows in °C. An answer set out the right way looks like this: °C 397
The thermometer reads °C 75
